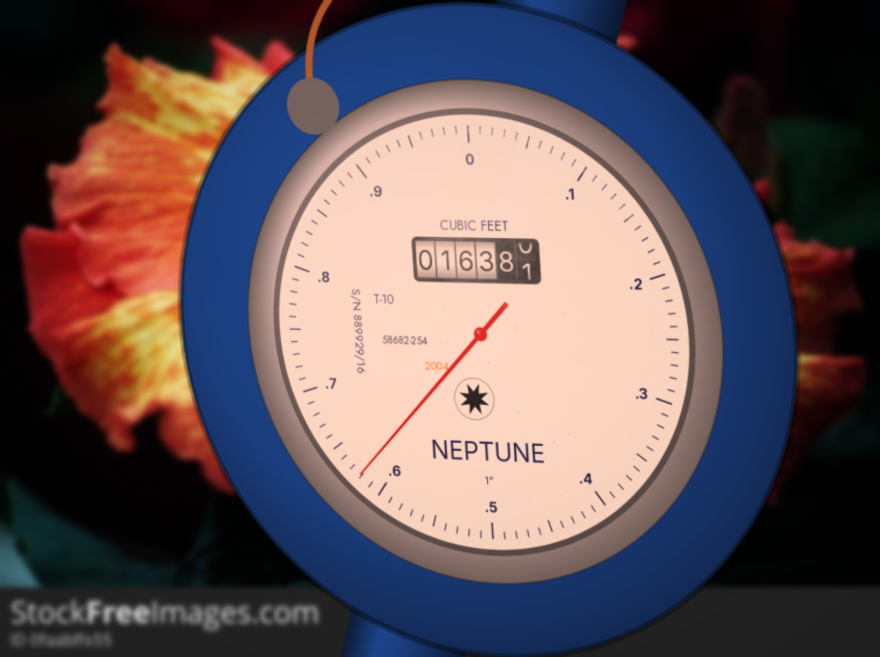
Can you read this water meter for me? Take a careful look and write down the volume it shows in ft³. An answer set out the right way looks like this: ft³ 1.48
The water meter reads ft³ 16380.62
